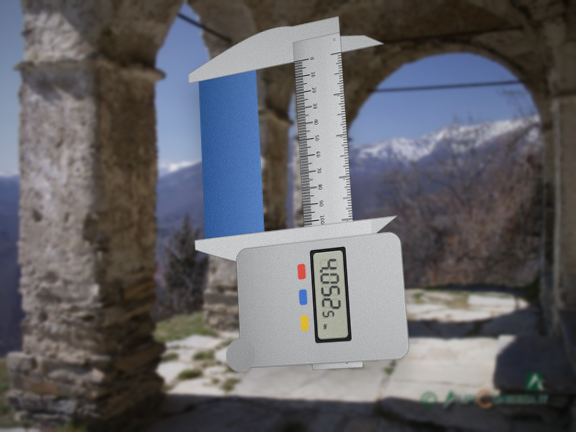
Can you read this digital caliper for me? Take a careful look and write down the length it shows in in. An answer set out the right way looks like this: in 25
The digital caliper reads in 4.0525
